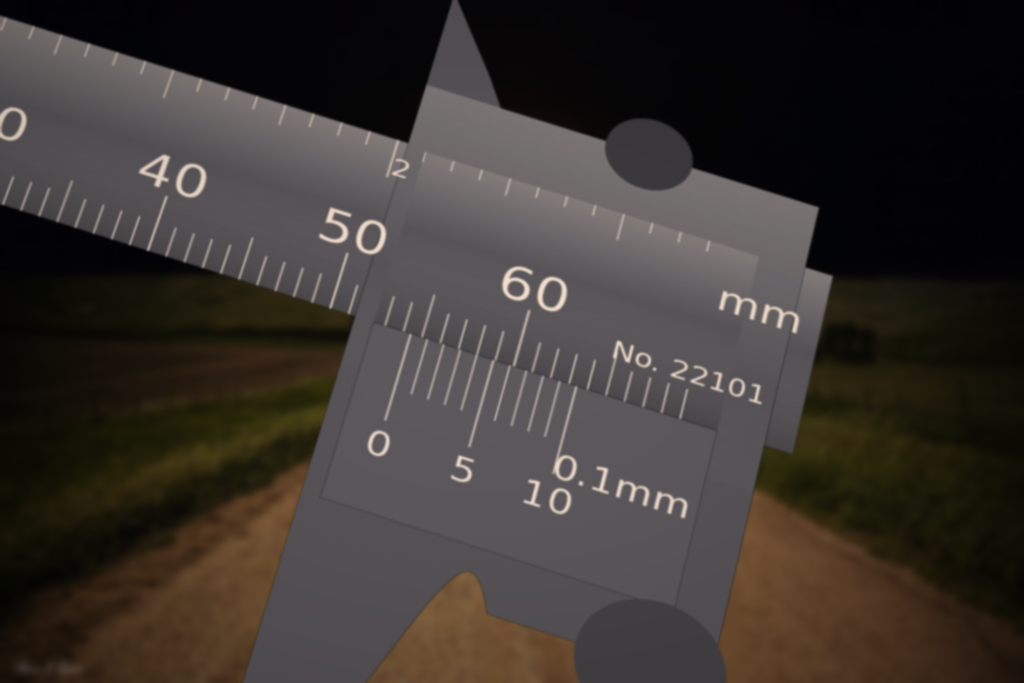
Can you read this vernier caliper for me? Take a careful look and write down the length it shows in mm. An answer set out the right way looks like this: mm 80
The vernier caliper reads mm 54.4
